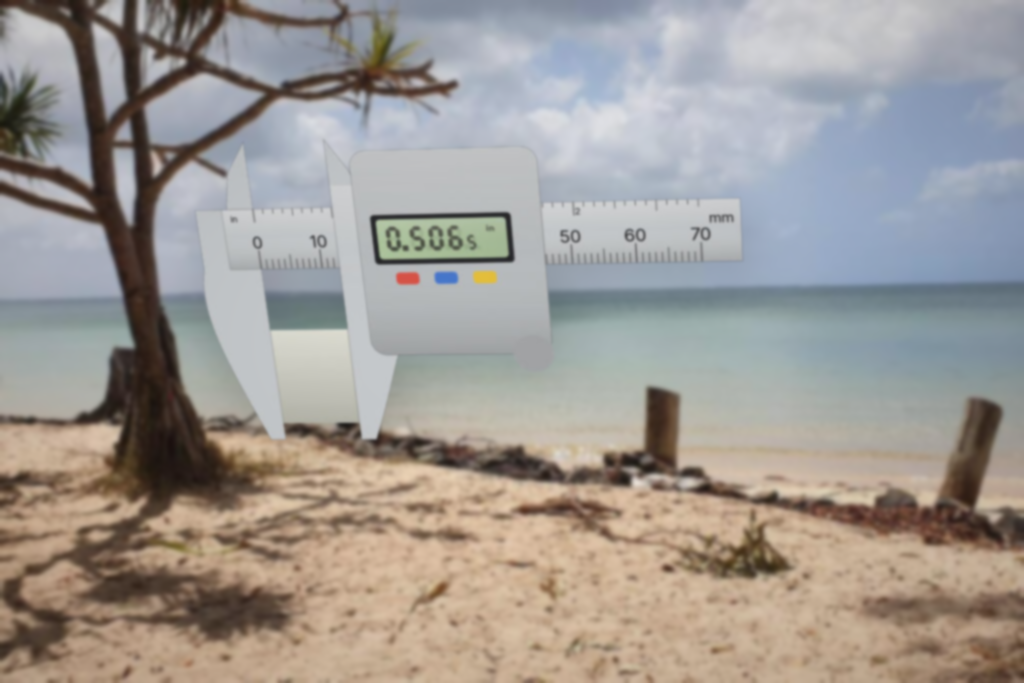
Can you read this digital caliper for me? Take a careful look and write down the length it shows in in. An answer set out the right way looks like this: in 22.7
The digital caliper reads in 0.5065
